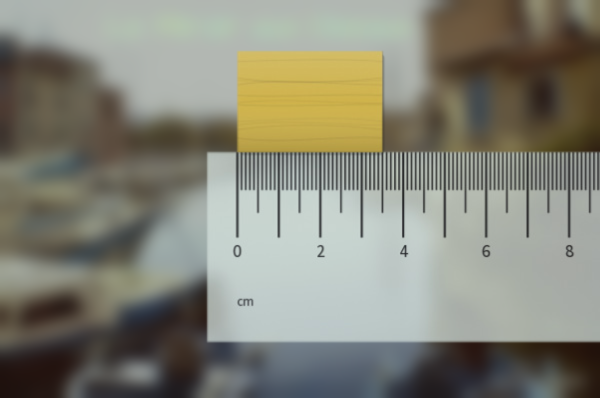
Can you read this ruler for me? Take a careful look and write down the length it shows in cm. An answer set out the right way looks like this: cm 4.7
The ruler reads cm 3.5
